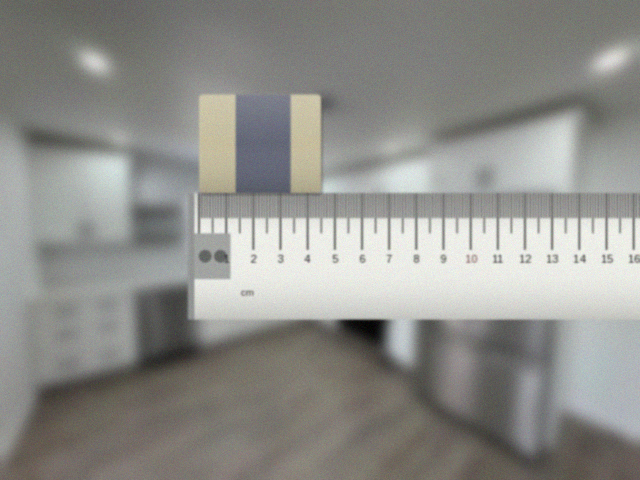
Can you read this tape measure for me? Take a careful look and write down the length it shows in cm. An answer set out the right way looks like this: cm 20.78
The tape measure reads cm 4.5
